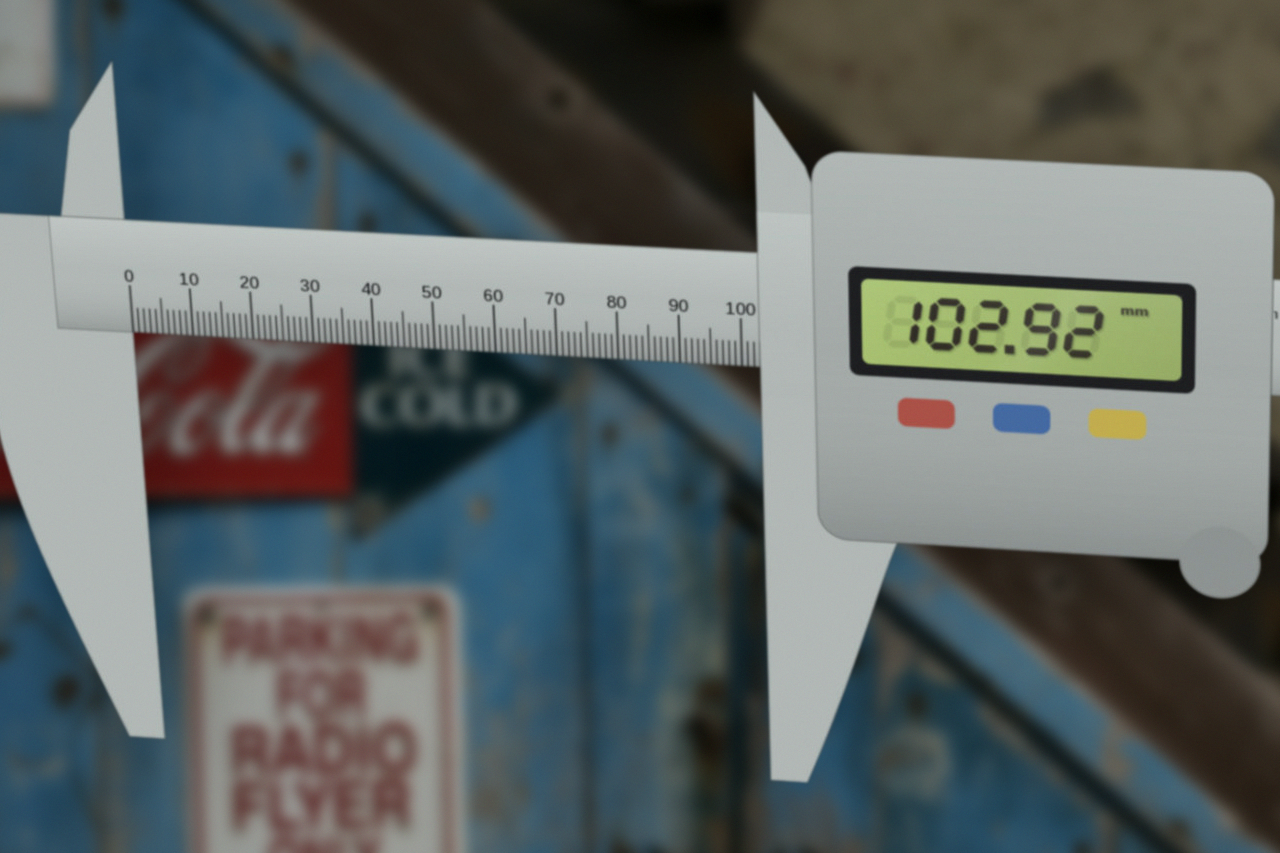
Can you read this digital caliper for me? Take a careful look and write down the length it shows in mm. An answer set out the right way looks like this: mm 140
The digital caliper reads mm 102.92
